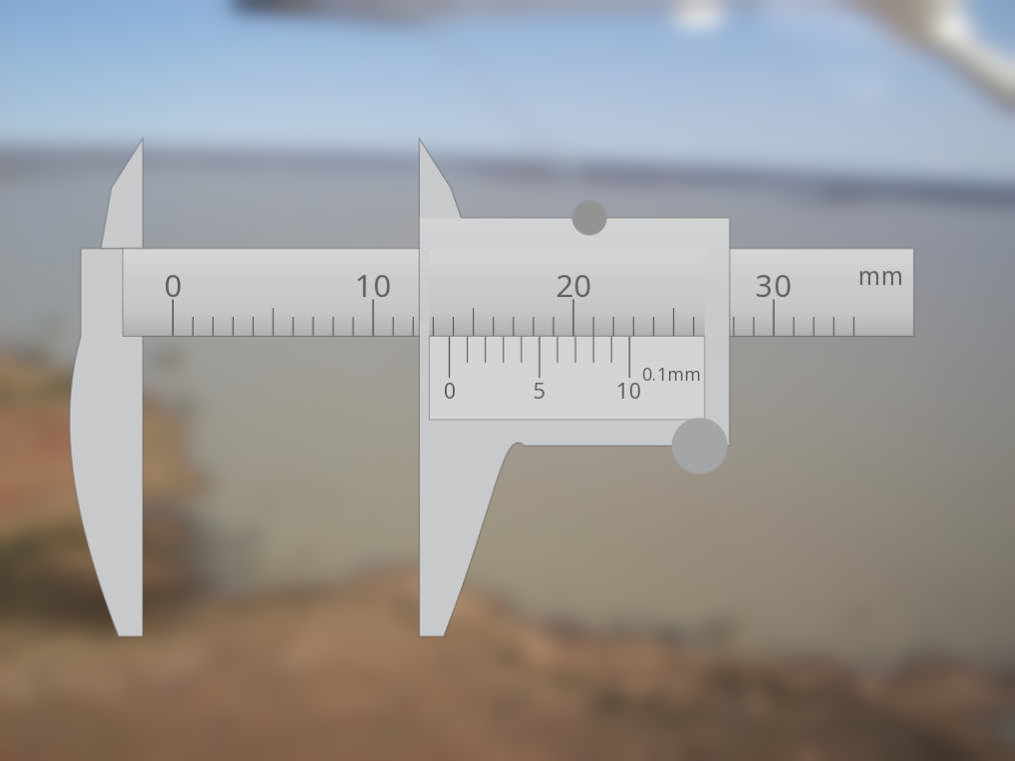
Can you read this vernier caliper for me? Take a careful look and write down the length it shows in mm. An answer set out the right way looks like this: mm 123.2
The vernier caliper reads mm 13.8
